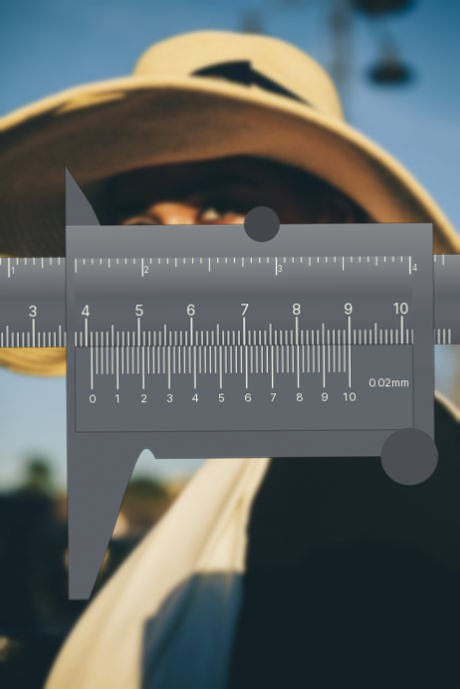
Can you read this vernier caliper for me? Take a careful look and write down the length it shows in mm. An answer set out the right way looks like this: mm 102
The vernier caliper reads mm 41.0
